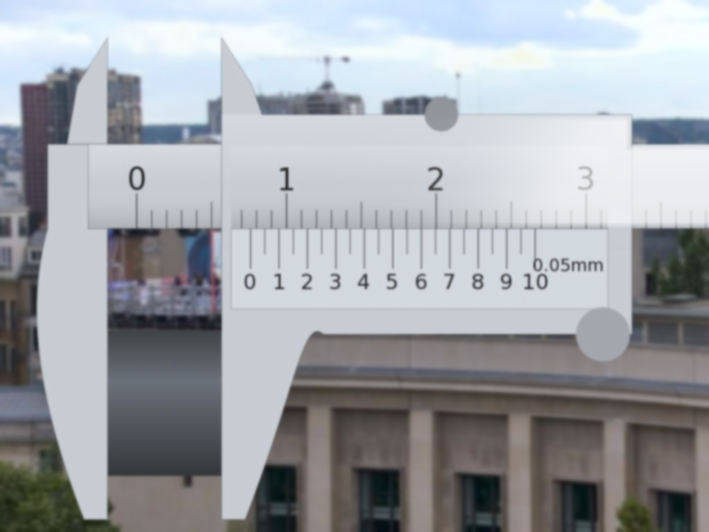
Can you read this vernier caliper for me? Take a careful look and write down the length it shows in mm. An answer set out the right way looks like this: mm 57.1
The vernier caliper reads mm 7.6
